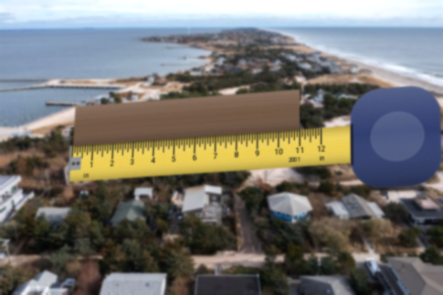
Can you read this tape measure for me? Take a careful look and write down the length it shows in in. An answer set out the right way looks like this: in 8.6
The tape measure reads in 11
